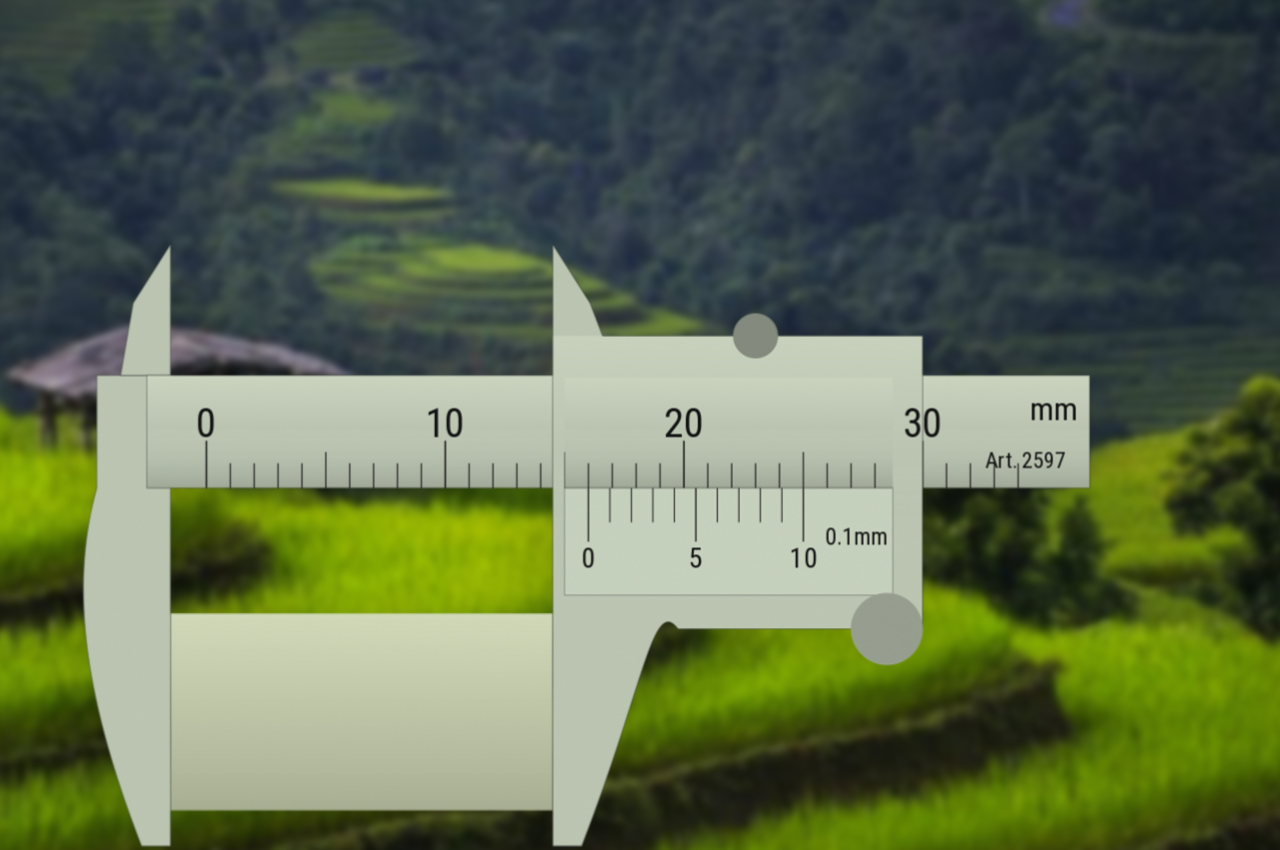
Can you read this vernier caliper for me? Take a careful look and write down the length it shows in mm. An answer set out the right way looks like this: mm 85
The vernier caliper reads mm 16.0
